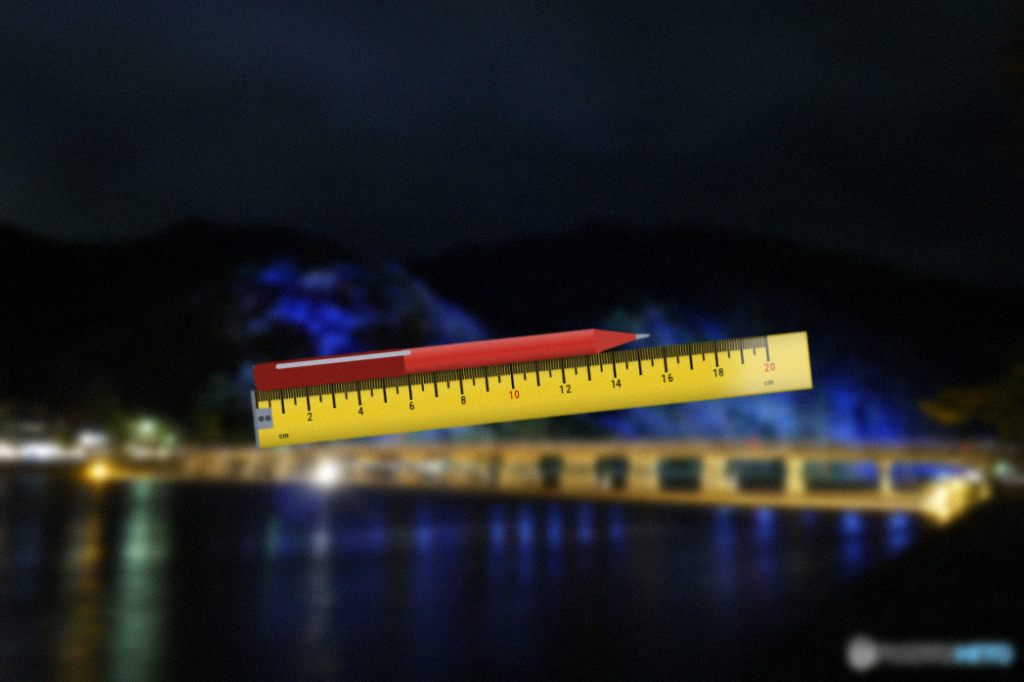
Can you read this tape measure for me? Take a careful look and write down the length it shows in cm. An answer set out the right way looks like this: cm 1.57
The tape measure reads cm 15.5
